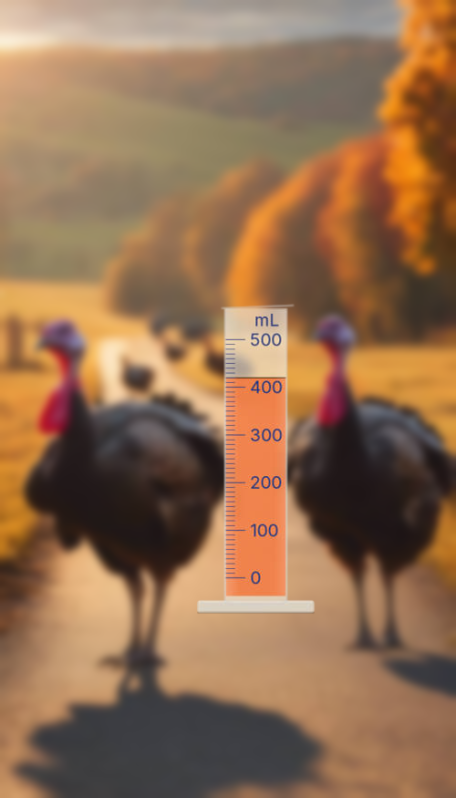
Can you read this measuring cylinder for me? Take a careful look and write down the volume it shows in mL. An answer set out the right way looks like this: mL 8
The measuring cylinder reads mL 420
